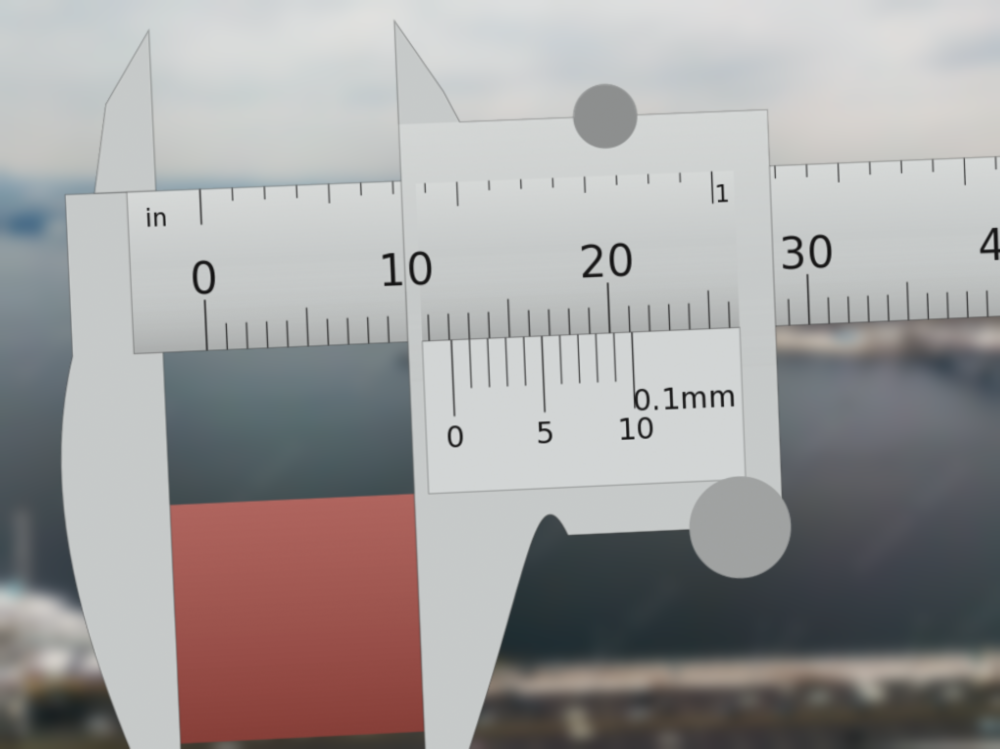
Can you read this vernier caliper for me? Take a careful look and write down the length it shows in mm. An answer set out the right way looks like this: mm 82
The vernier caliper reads mm 12.1
